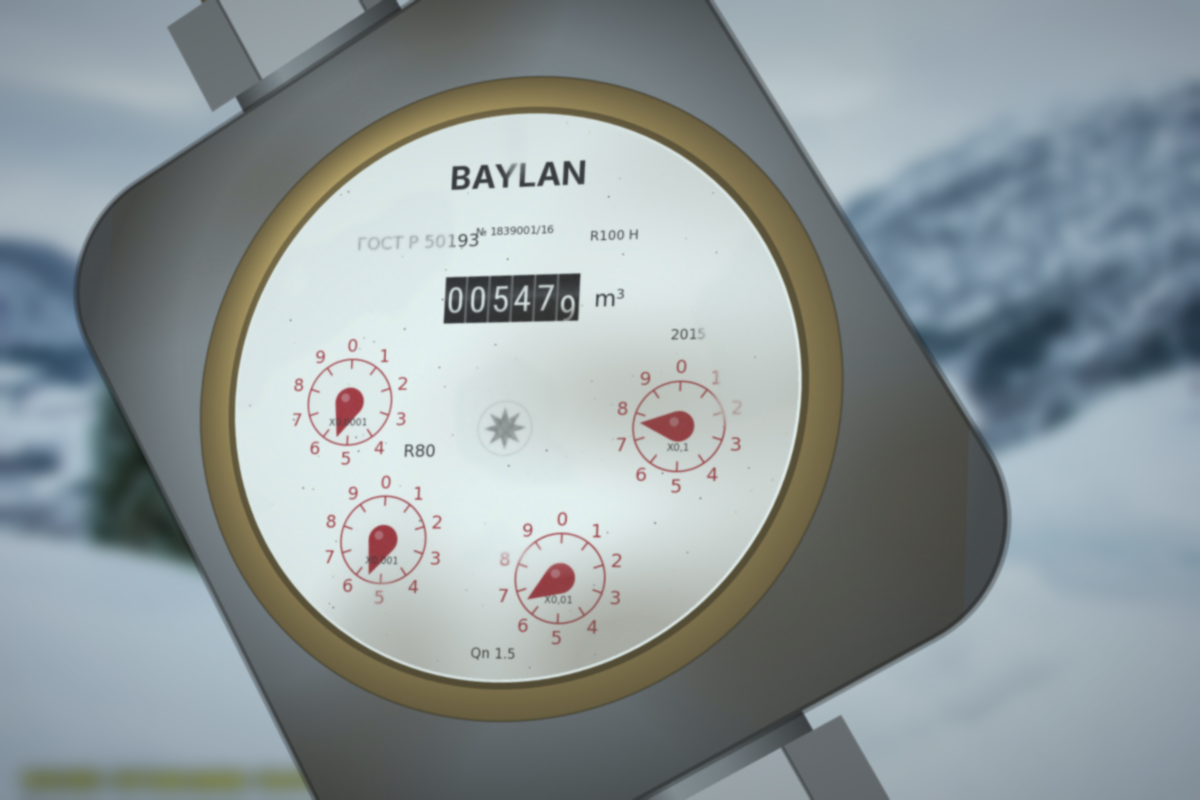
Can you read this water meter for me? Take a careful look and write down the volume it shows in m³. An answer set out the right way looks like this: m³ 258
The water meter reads m³ 5478.7655
